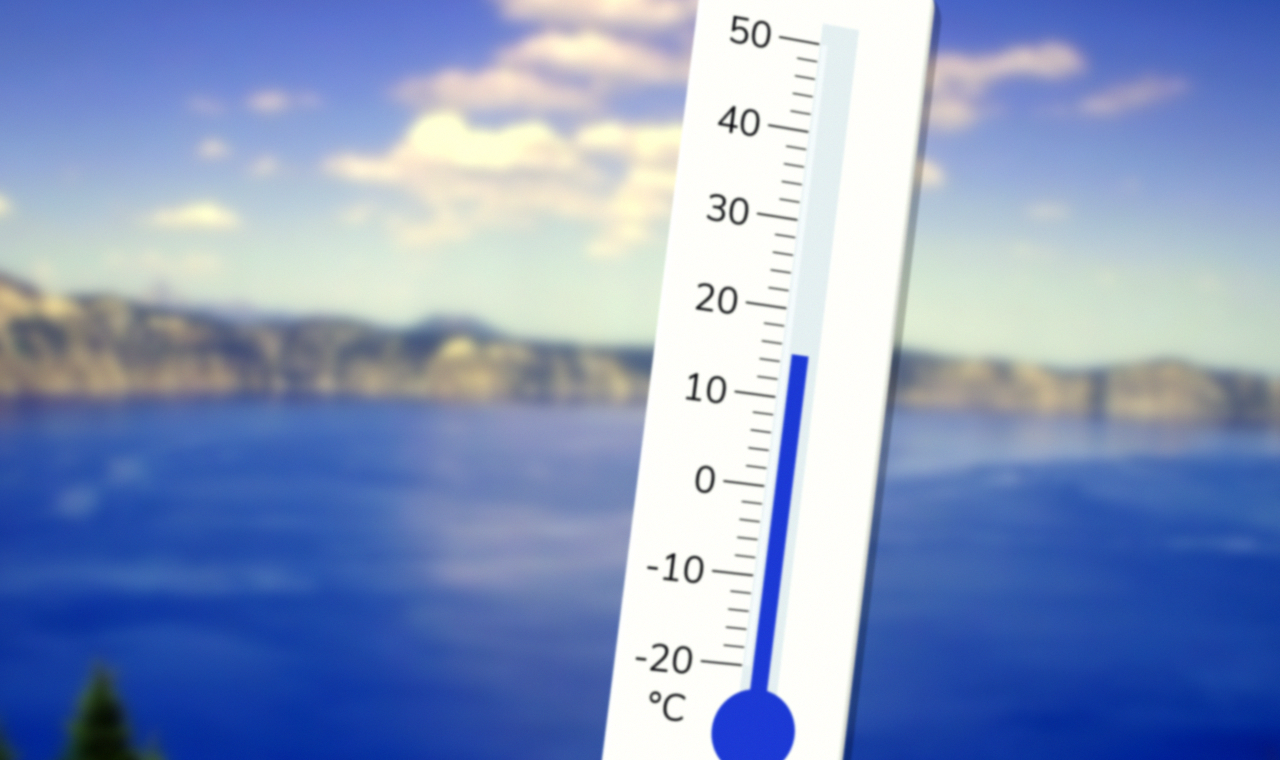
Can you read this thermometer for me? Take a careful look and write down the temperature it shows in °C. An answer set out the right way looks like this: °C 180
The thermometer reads °C 15
